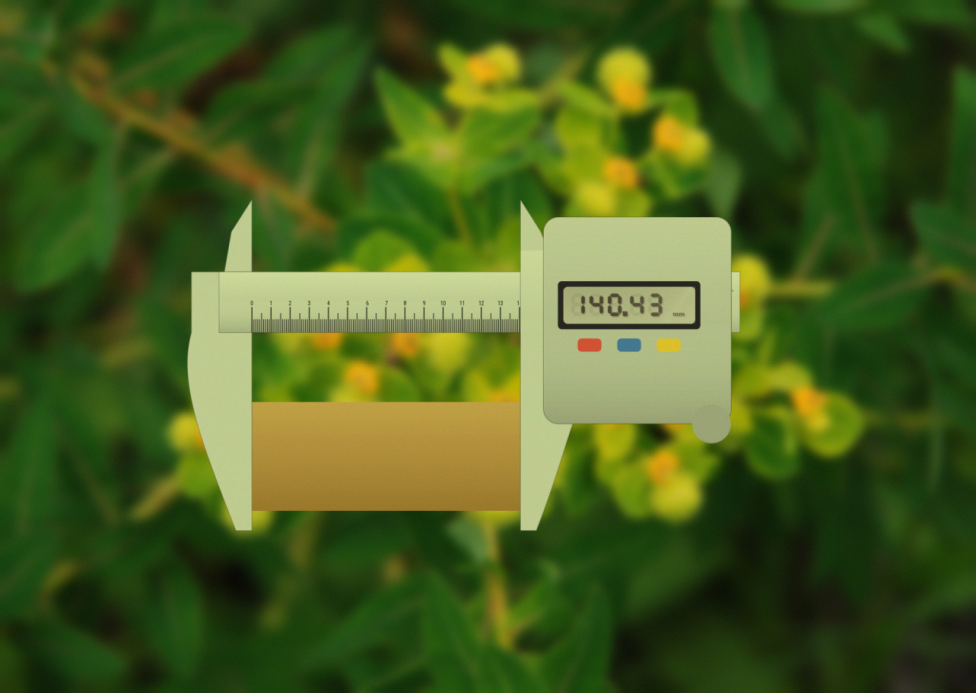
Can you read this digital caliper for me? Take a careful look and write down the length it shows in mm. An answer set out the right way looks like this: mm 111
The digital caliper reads mm 140.43
